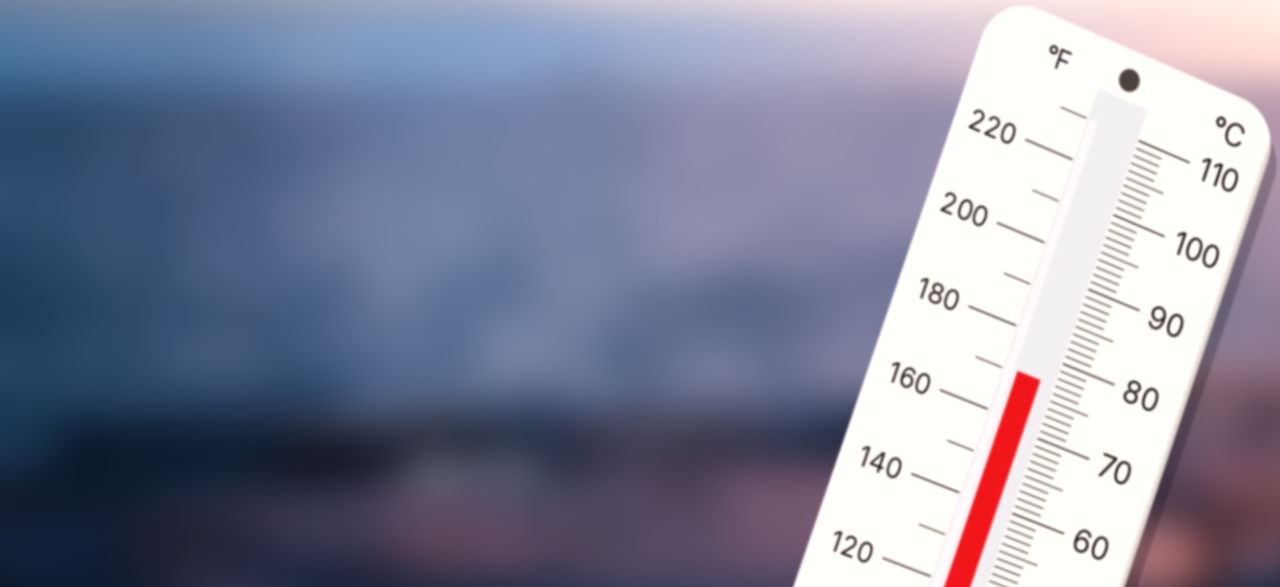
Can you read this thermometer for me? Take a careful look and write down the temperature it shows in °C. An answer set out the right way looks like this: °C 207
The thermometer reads °C 77
